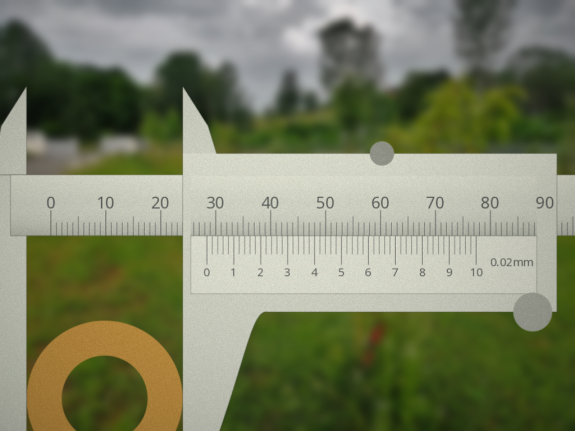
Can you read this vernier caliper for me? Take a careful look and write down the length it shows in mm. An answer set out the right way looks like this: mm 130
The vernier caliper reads mm 28.4
